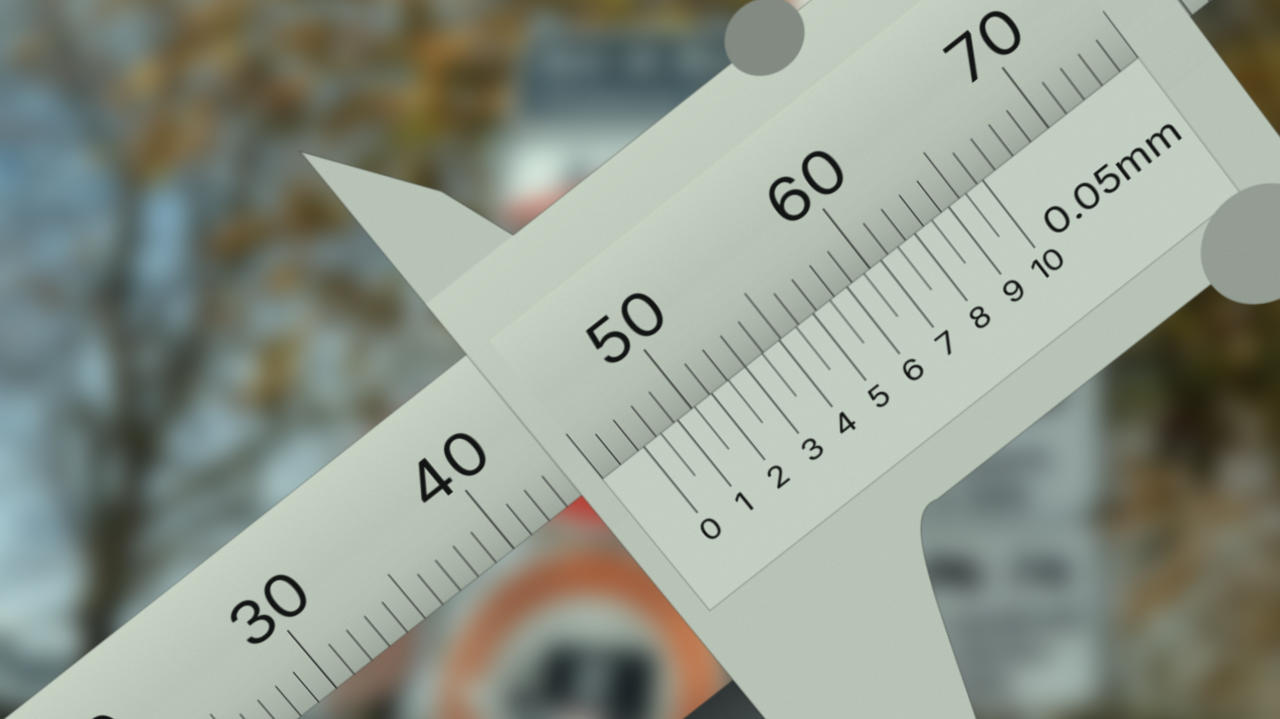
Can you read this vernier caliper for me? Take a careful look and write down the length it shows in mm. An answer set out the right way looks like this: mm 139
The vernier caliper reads mm 47.3
